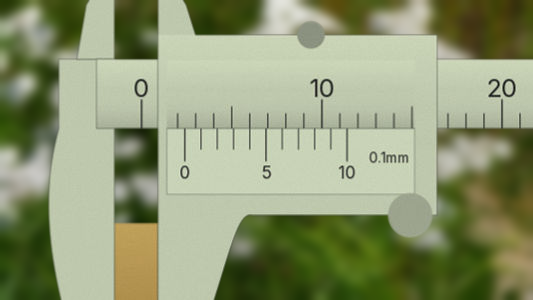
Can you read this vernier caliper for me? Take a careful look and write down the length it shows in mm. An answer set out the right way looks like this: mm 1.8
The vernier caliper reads mm 2.4
